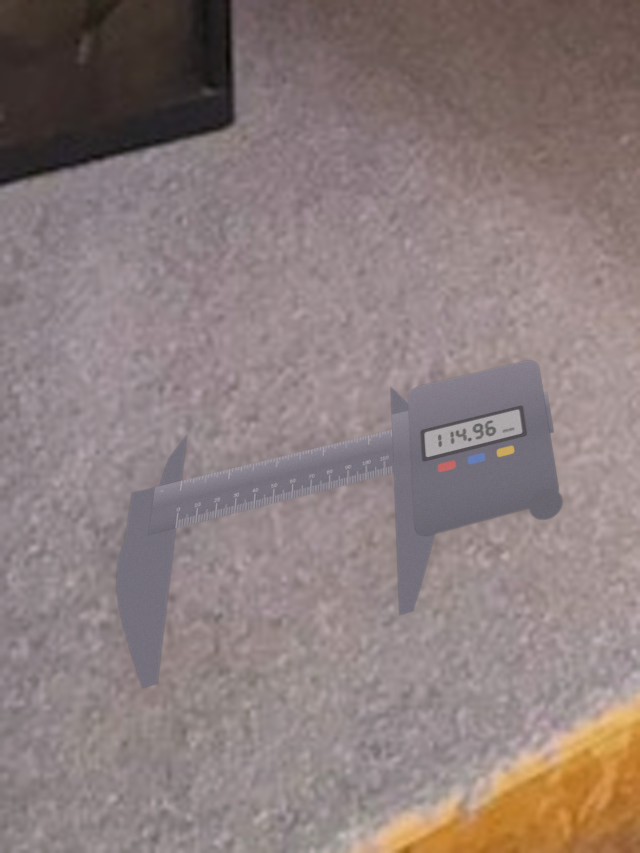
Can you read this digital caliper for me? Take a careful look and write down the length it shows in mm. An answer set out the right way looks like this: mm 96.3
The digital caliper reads mm 114.96
